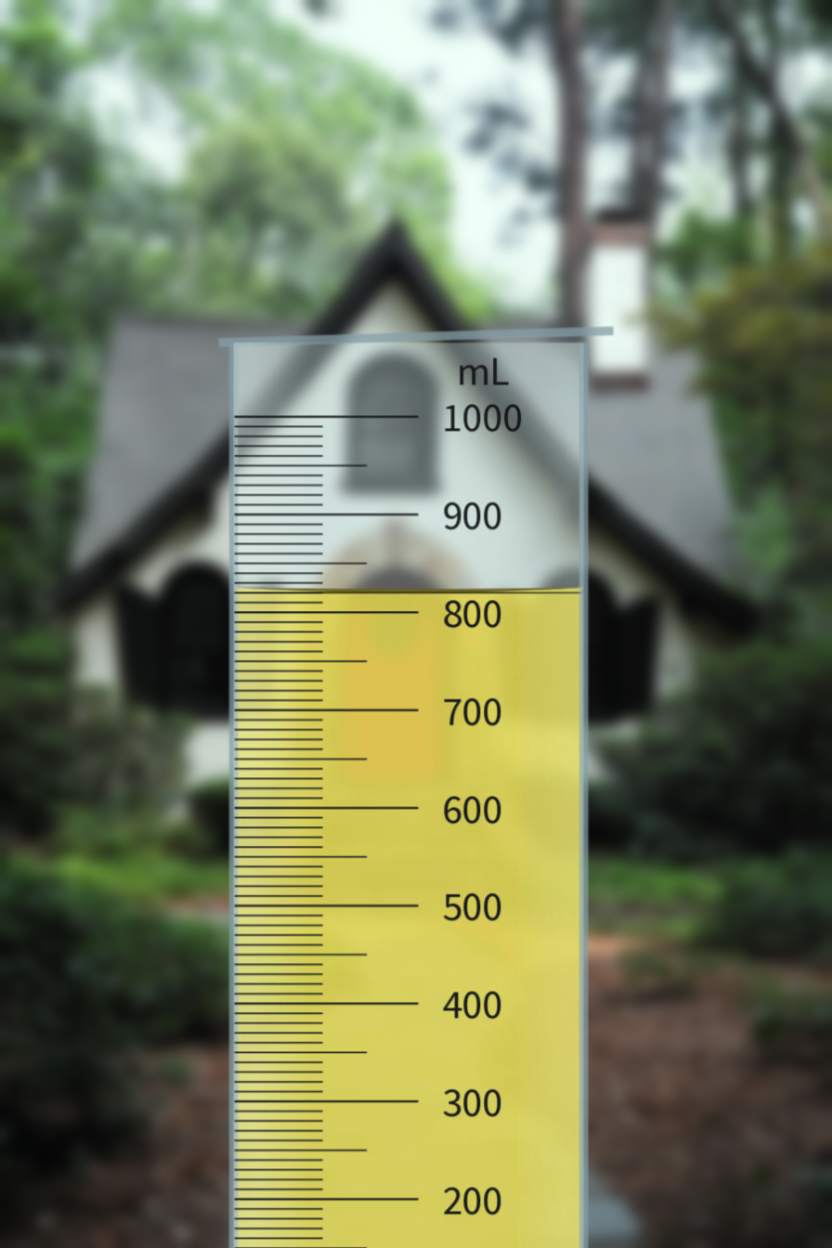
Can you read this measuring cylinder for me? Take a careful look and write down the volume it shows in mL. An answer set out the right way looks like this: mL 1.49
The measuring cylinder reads mL 820
